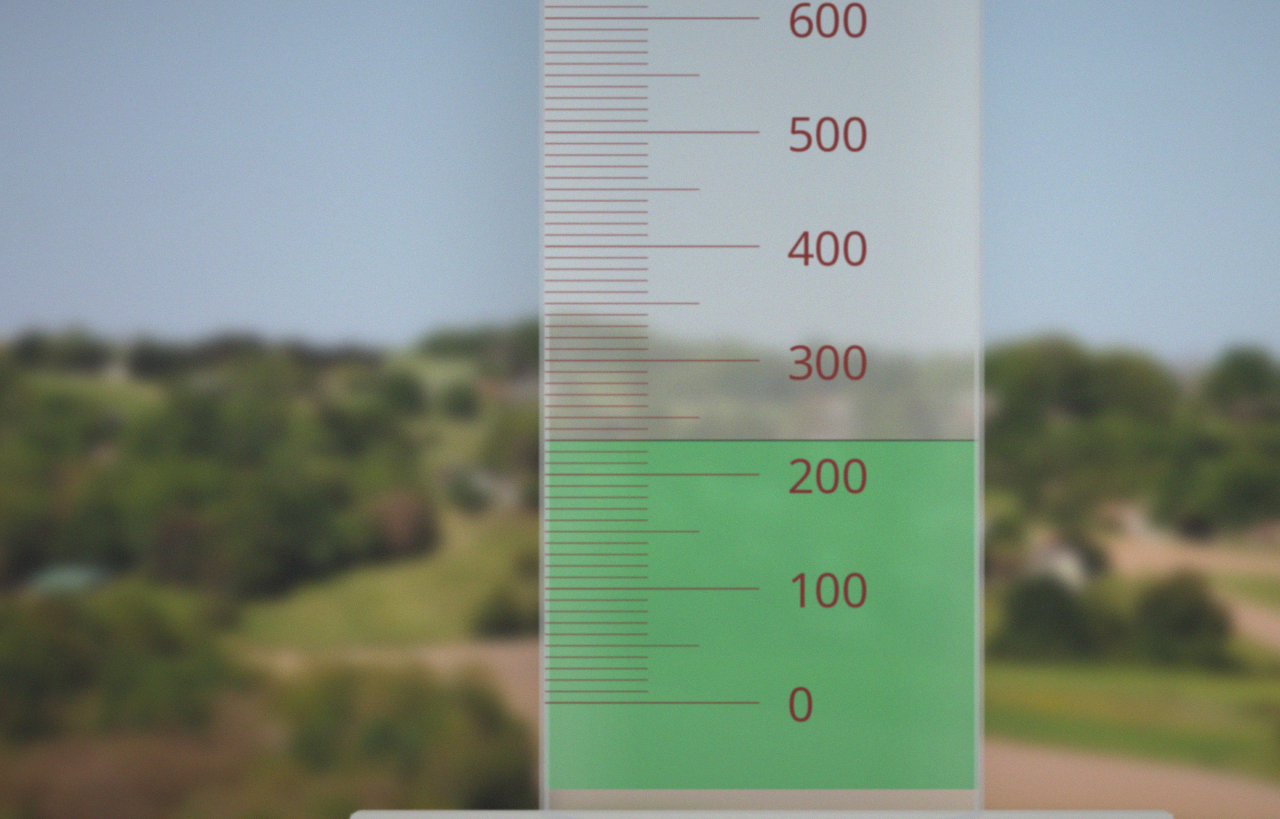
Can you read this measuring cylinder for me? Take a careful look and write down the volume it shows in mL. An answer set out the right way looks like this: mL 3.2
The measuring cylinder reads mL 230
